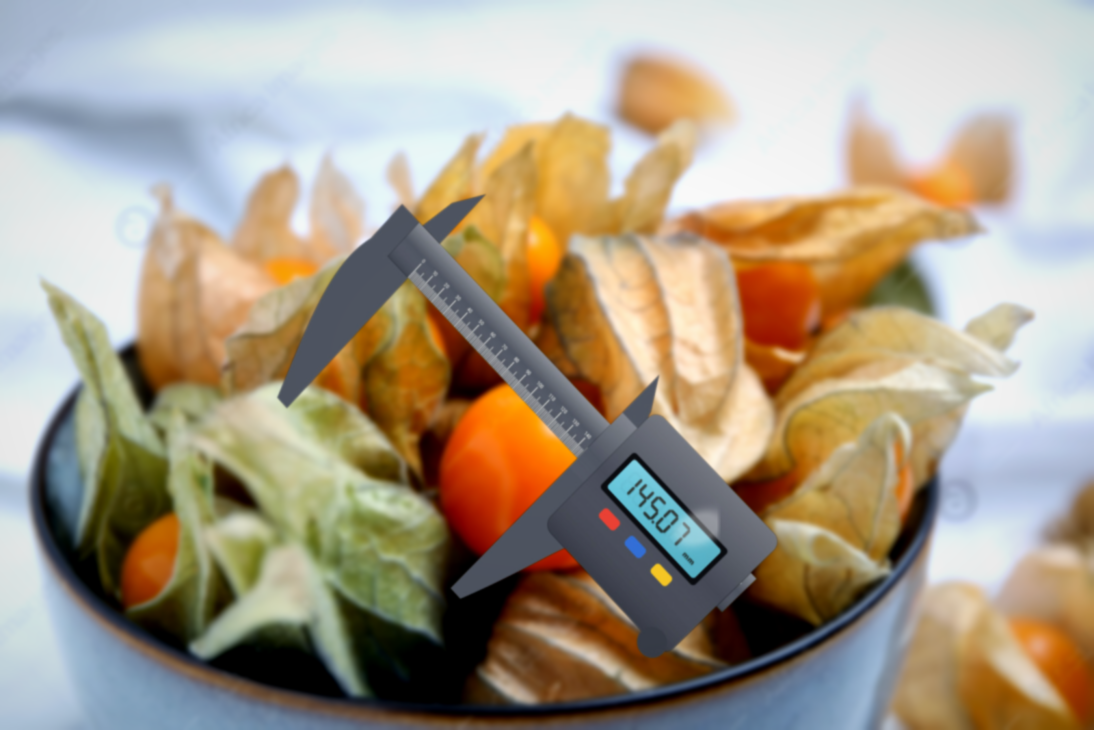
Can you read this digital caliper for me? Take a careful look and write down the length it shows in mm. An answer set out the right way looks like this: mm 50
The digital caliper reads mm 145.07
